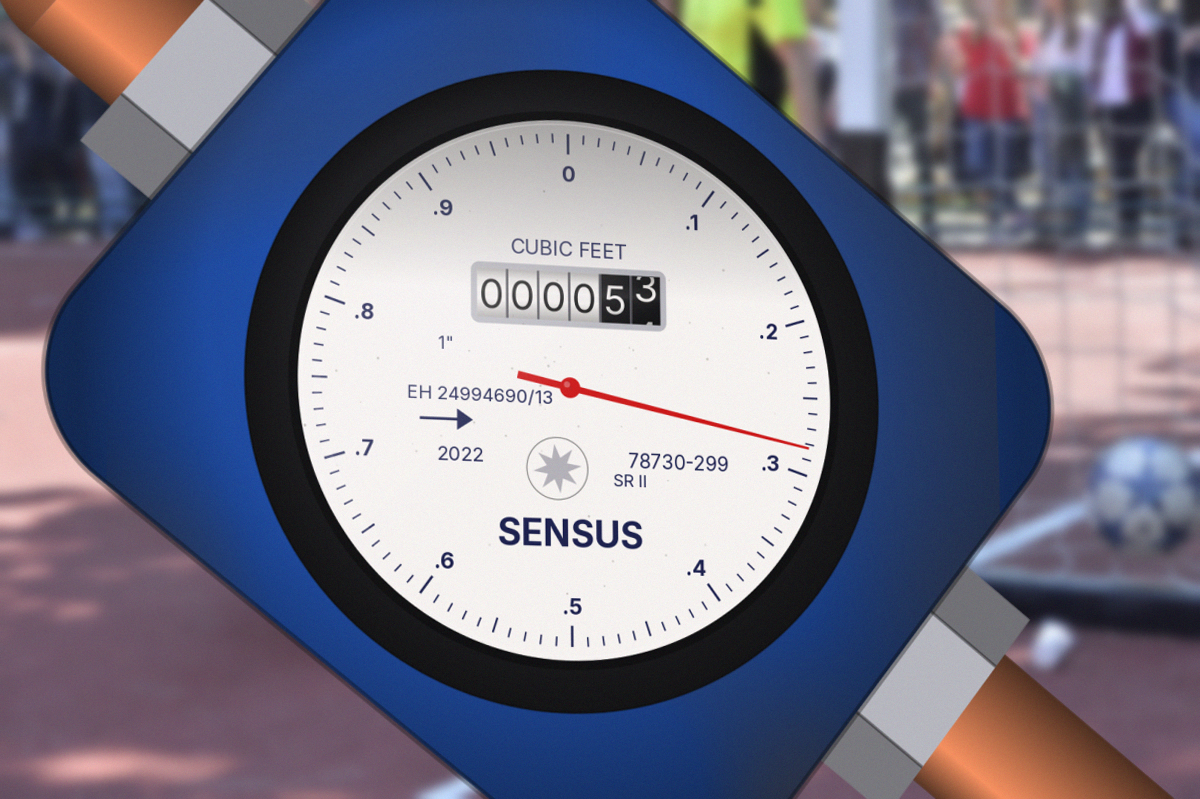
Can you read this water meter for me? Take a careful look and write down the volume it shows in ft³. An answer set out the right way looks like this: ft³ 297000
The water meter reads ft³ 53.28
